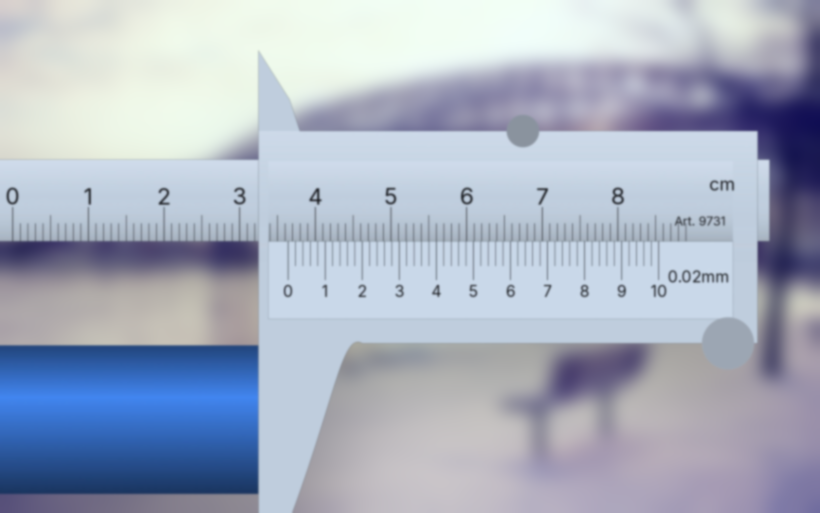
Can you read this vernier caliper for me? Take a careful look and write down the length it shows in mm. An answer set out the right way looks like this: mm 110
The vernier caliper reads mm 36.4
